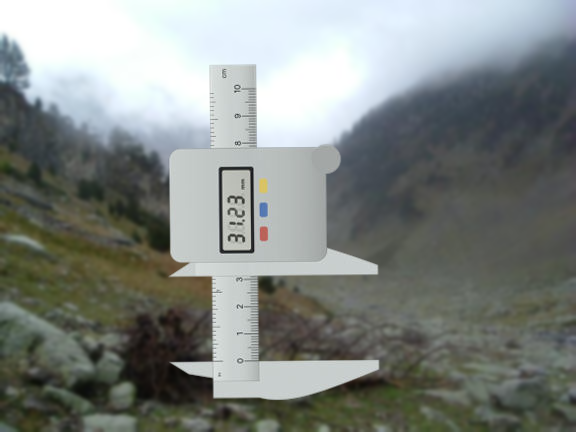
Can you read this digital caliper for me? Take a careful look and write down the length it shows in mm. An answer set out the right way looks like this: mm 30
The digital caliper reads mm 31.23
